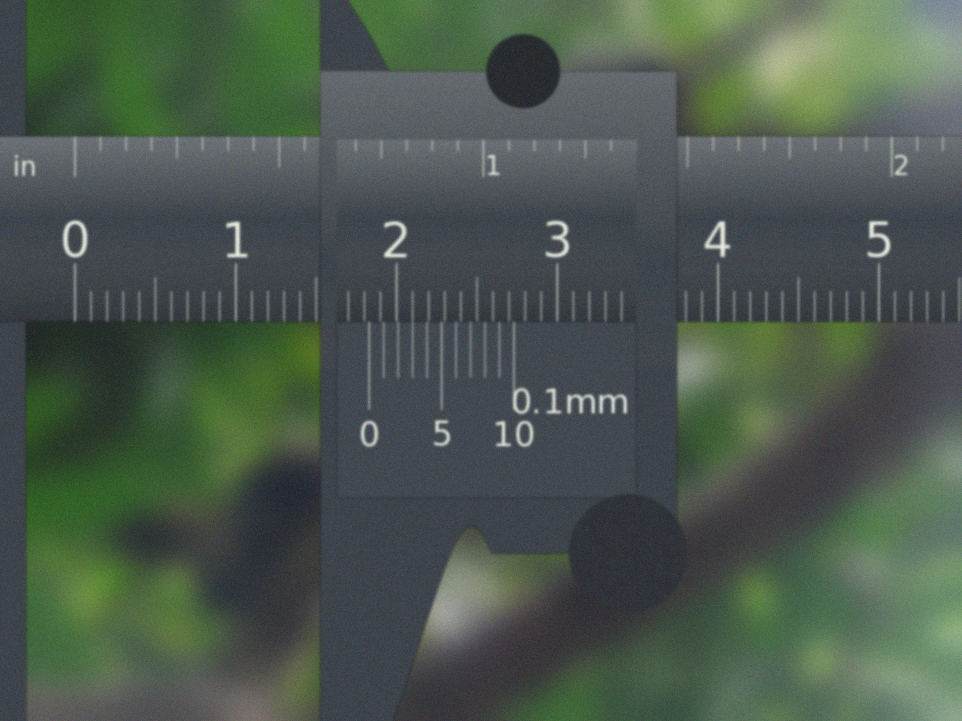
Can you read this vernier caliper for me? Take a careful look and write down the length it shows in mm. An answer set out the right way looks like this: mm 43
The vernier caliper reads mm 18.3
